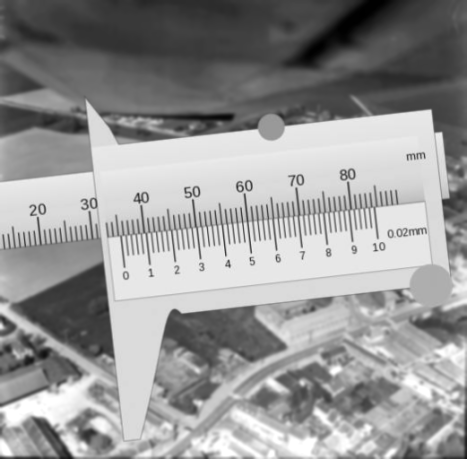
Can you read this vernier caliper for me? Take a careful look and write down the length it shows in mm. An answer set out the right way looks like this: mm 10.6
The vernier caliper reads mm 35.5
